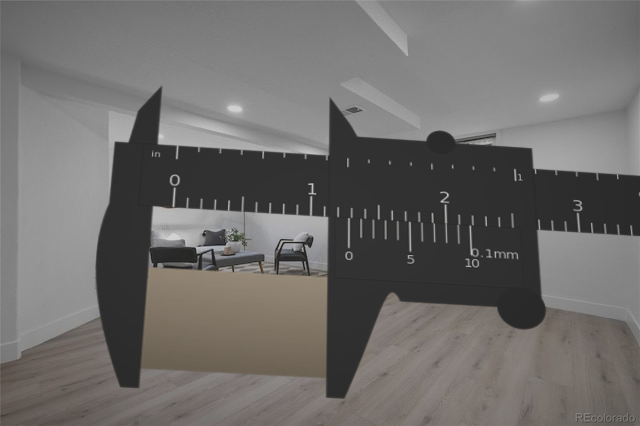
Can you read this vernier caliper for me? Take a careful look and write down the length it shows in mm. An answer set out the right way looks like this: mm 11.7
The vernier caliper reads mm 12.8
